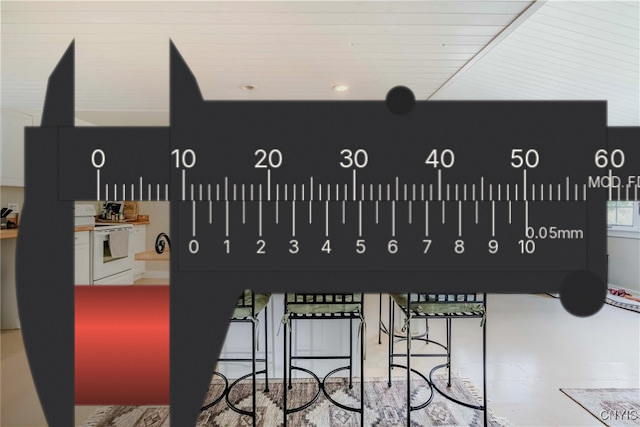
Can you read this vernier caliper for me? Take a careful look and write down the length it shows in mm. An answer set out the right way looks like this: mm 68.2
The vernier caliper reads mm 11.2
